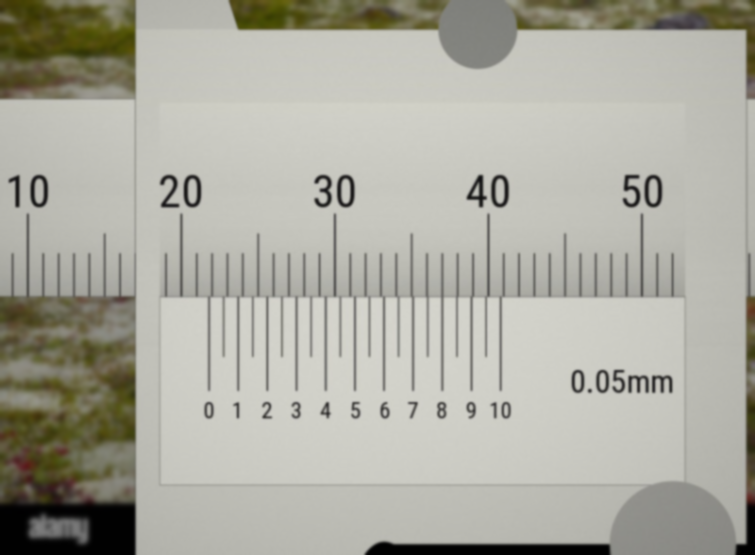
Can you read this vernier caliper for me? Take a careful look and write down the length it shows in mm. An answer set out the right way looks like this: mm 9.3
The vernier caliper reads mm 21.8
